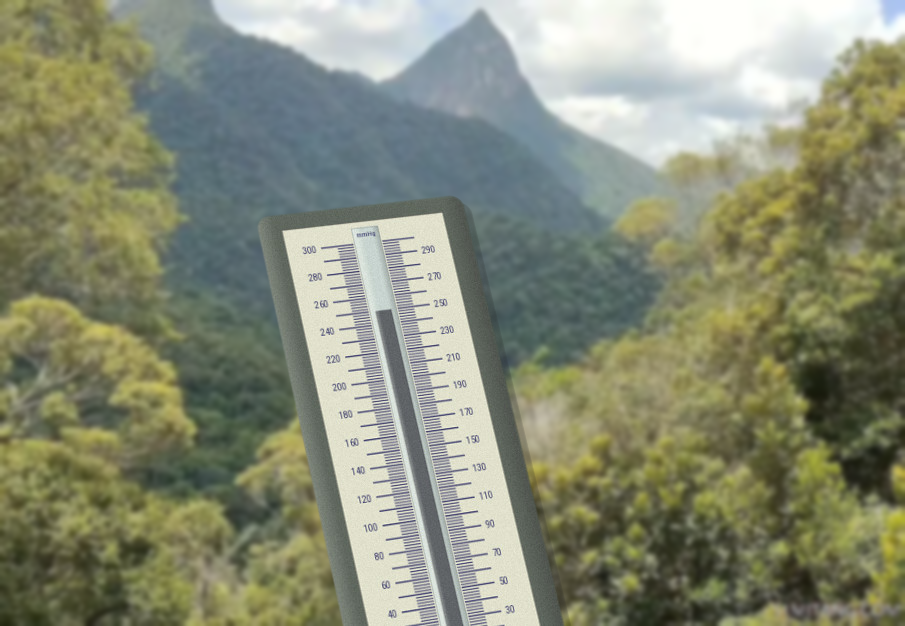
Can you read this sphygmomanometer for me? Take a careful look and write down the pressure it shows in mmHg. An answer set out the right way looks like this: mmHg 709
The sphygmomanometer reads mmHg 250
